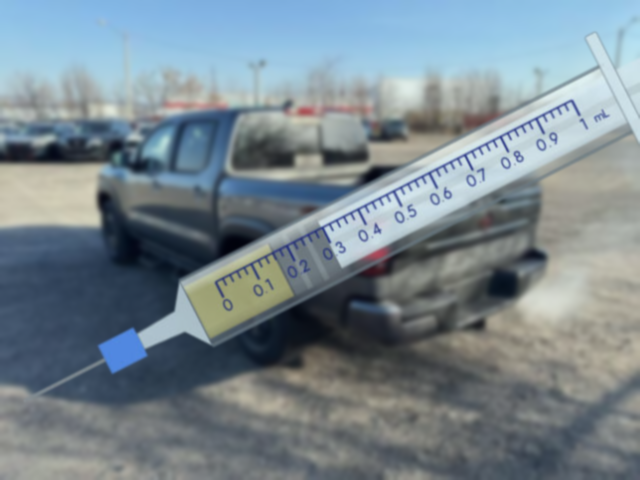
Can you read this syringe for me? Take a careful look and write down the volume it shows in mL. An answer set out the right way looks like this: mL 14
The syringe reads mL 0.16
